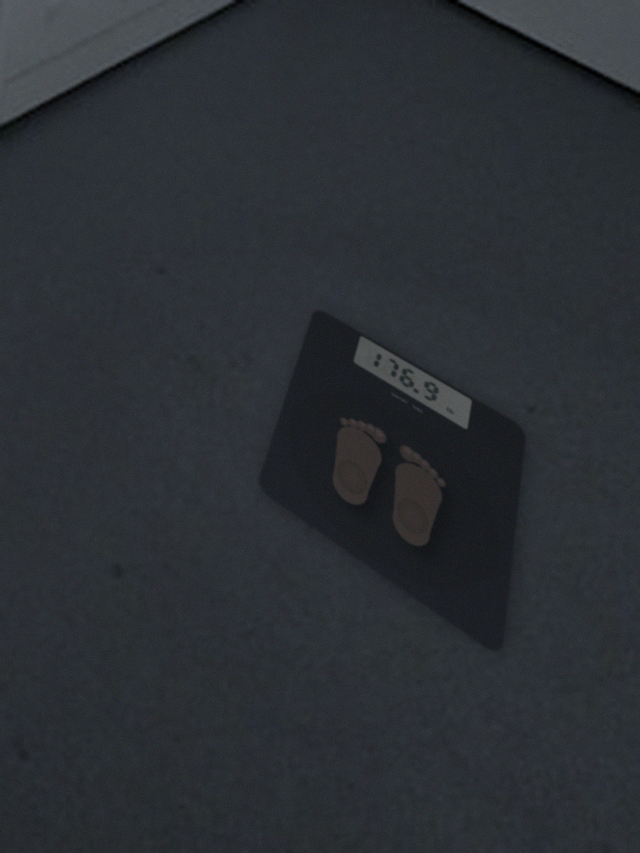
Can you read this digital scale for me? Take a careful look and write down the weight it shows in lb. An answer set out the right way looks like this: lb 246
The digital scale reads lb 176.9
